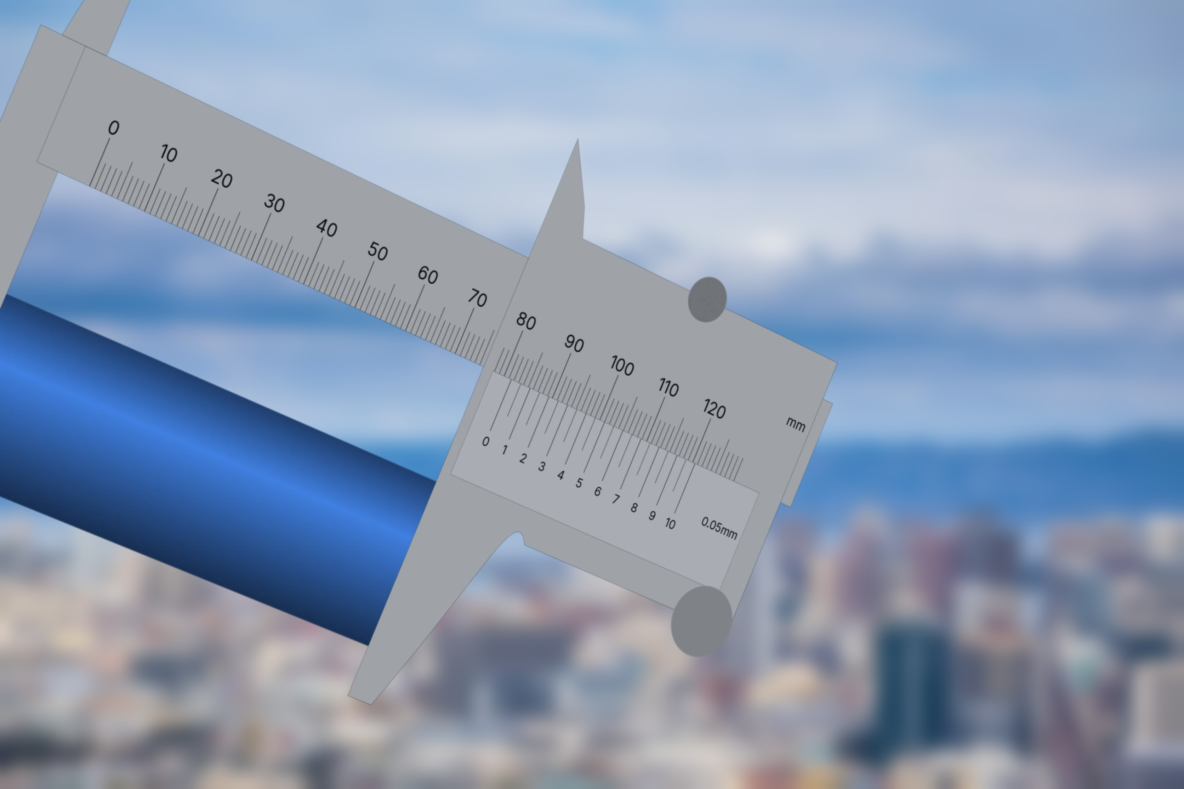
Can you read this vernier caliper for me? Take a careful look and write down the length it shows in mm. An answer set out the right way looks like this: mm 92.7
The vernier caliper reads mm 81.5
